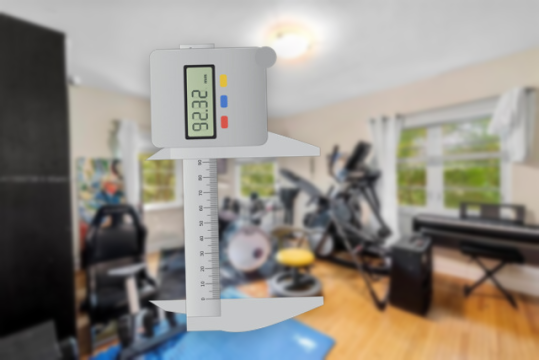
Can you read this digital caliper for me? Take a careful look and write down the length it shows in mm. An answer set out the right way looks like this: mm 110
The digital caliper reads mm 92.32
